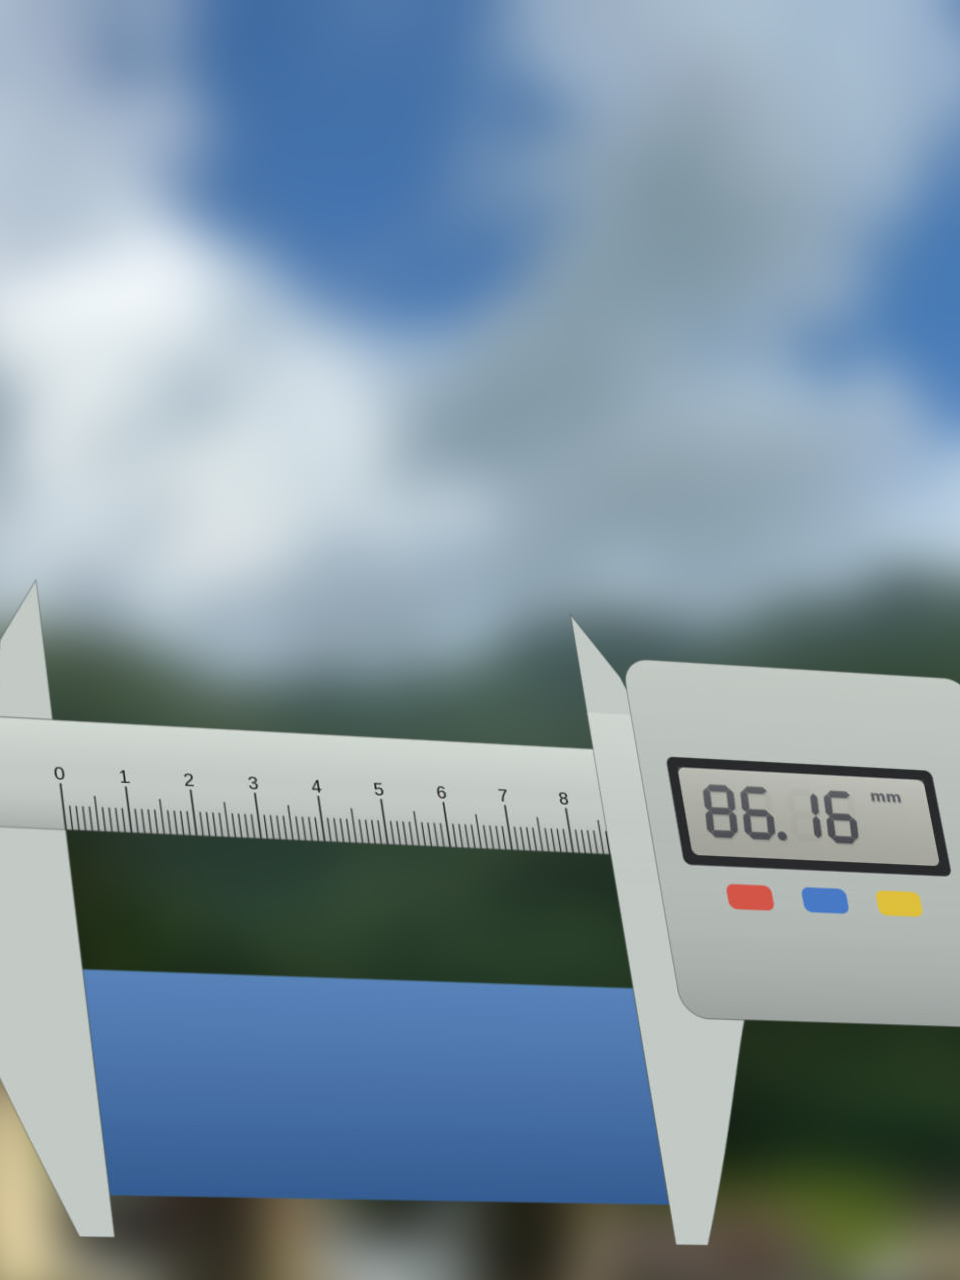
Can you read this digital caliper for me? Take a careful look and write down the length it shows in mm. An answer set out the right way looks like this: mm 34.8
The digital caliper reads mm 86.16
